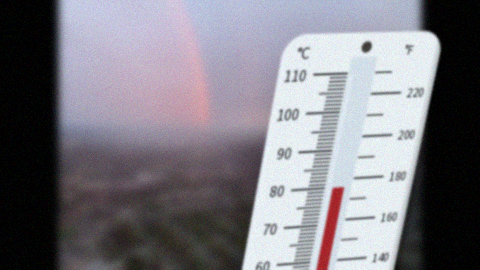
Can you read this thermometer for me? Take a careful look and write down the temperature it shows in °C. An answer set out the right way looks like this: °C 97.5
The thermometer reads °C 80
